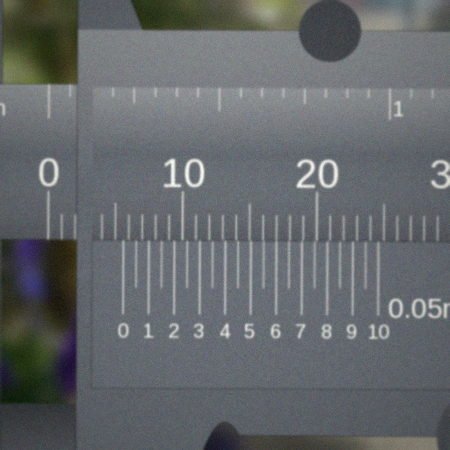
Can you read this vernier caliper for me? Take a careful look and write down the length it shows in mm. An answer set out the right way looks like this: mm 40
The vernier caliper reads mm 5.6
